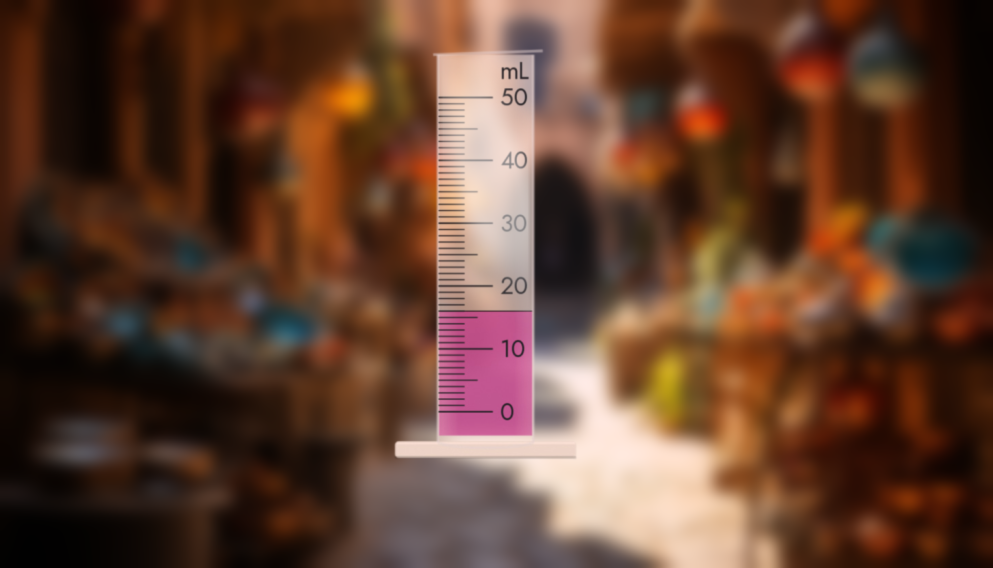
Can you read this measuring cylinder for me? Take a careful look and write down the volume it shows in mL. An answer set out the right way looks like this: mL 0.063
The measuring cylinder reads mL 16
